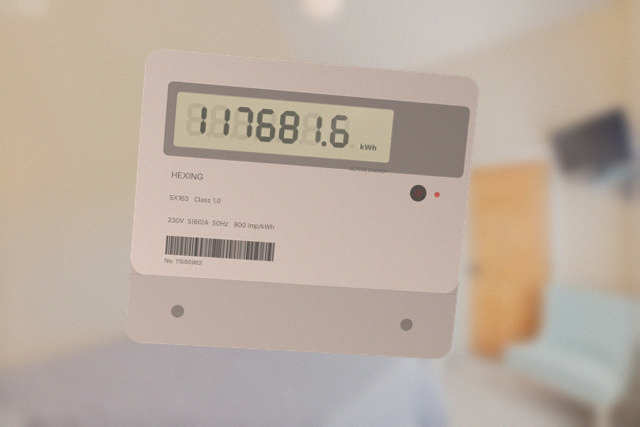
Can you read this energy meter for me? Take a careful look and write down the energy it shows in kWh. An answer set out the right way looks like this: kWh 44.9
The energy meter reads kWh 117681.6
